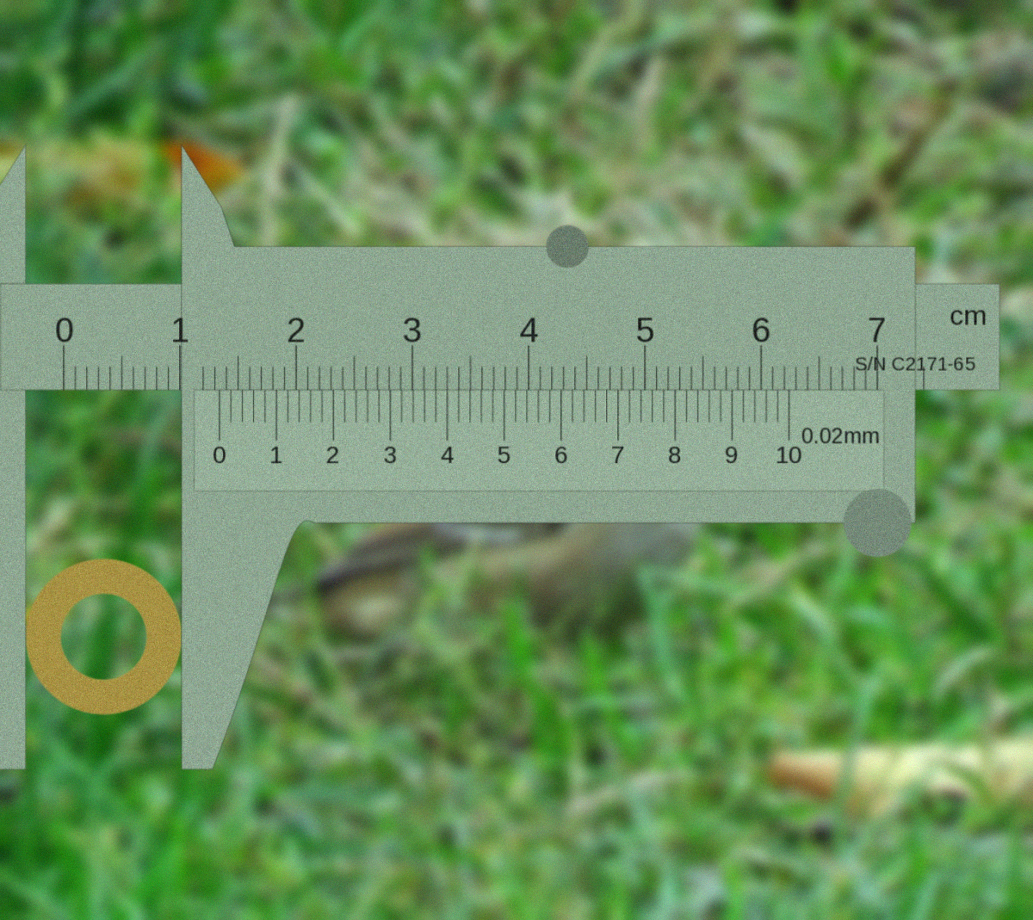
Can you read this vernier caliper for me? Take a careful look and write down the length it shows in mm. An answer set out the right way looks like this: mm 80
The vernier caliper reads mm 13.4
